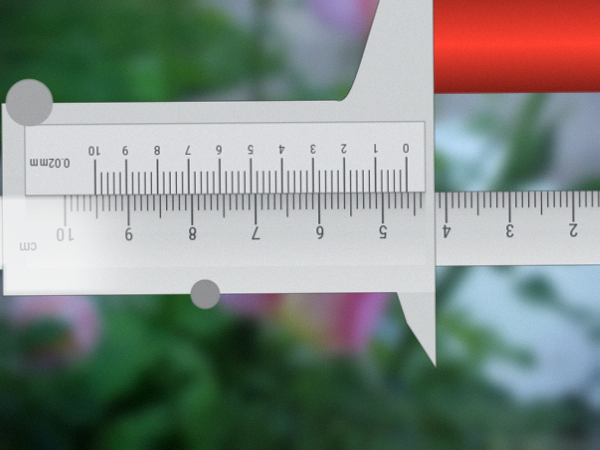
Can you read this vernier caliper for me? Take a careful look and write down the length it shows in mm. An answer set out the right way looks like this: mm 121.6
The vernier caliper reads mm 46.2
